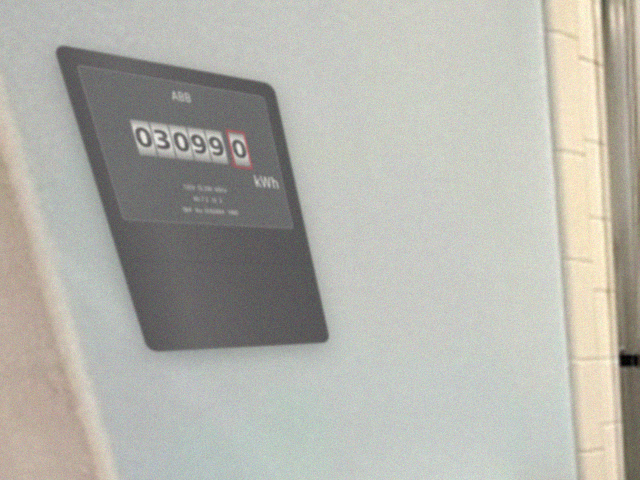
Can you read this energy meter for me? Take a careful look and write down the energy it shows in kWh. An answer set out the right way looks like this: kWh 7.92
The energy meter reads kWh 3099.0
